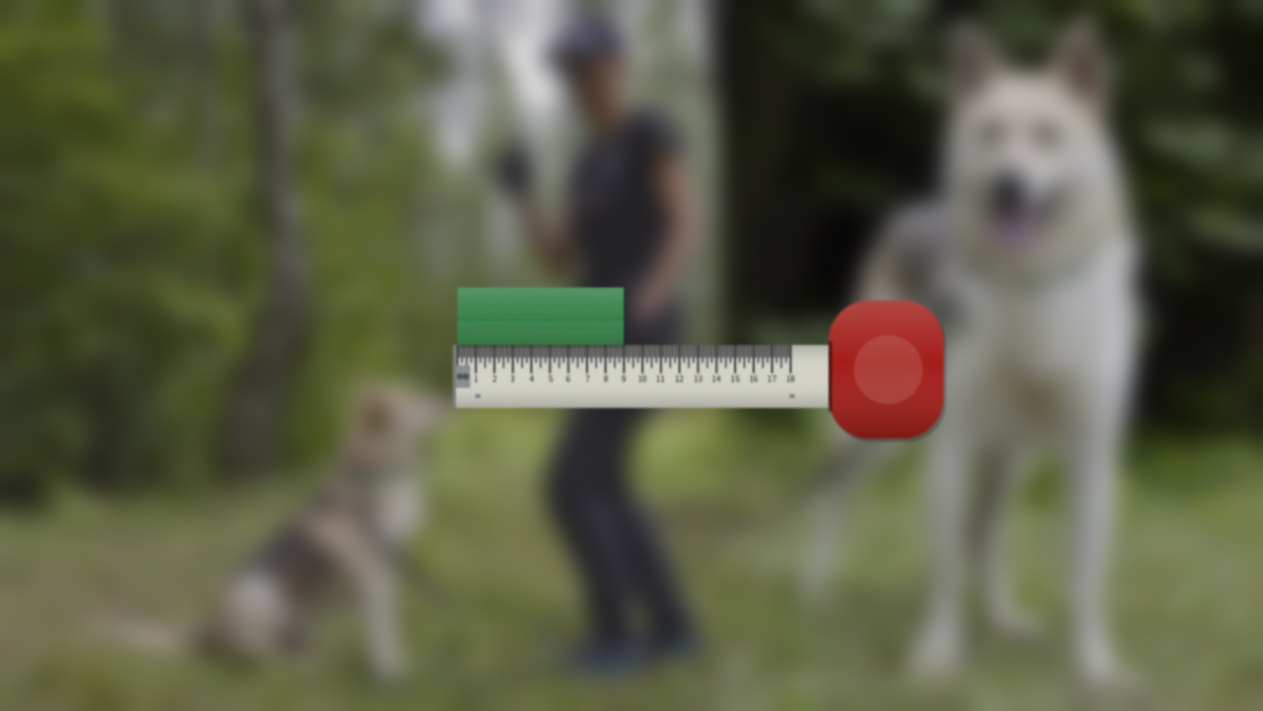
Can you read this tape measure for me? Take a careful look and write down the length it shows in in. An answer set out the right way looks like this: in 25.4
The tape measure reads in 9
